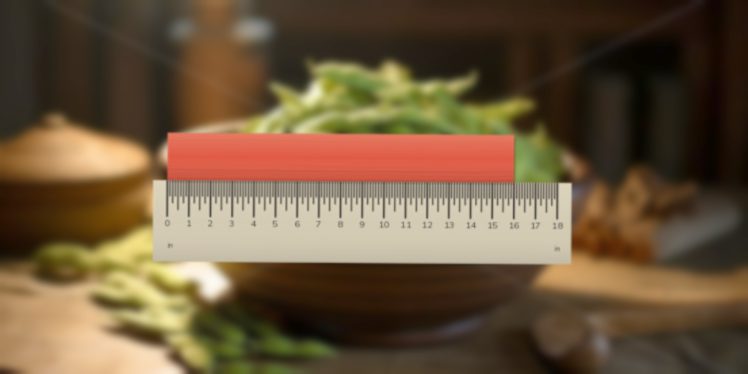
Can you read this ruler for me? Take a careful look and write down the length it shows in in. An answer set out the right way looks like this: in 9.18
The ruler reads in 16
